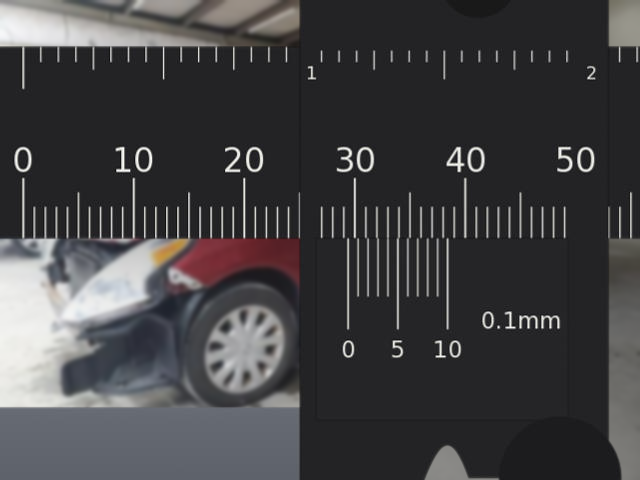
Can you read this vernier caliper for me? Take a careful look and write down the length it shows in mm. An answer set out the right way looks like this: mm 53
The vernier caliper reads mm 29.4
